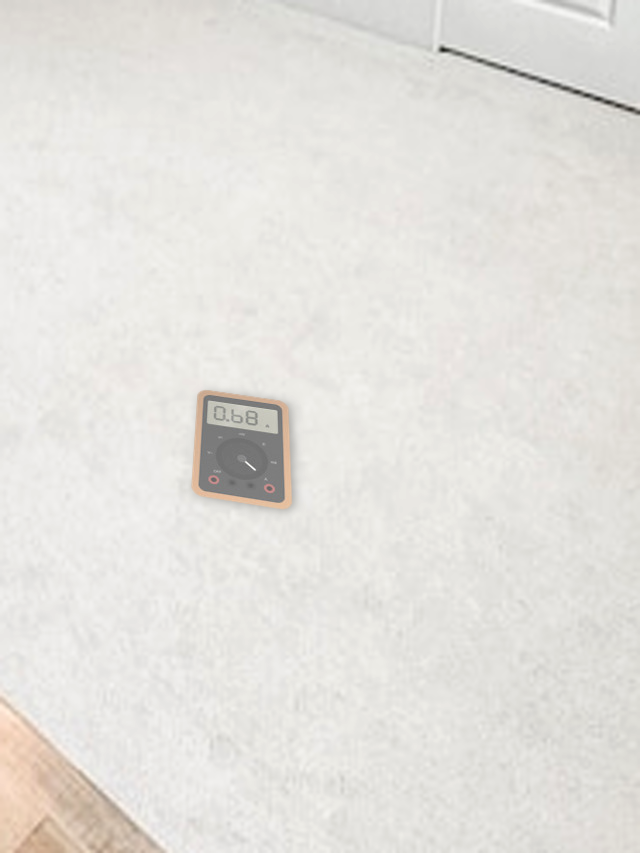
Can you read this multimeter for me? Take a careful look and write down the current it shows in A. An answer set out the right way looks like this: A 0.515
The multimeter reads A 0.68
